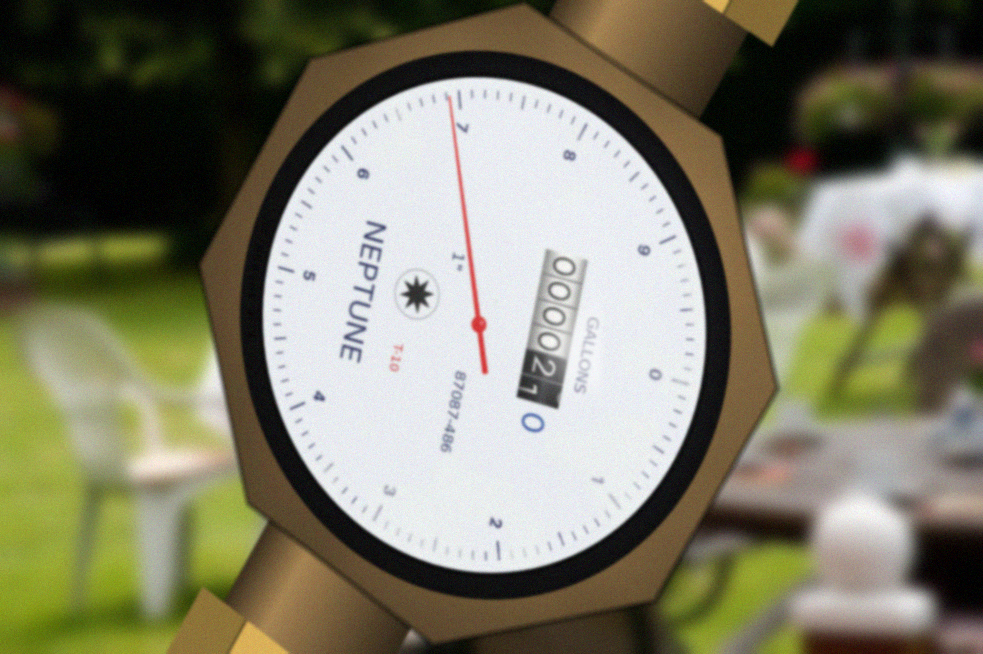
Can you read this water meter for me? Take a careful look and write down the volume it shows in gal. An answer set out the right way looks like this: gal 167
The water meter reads gal 206.9
